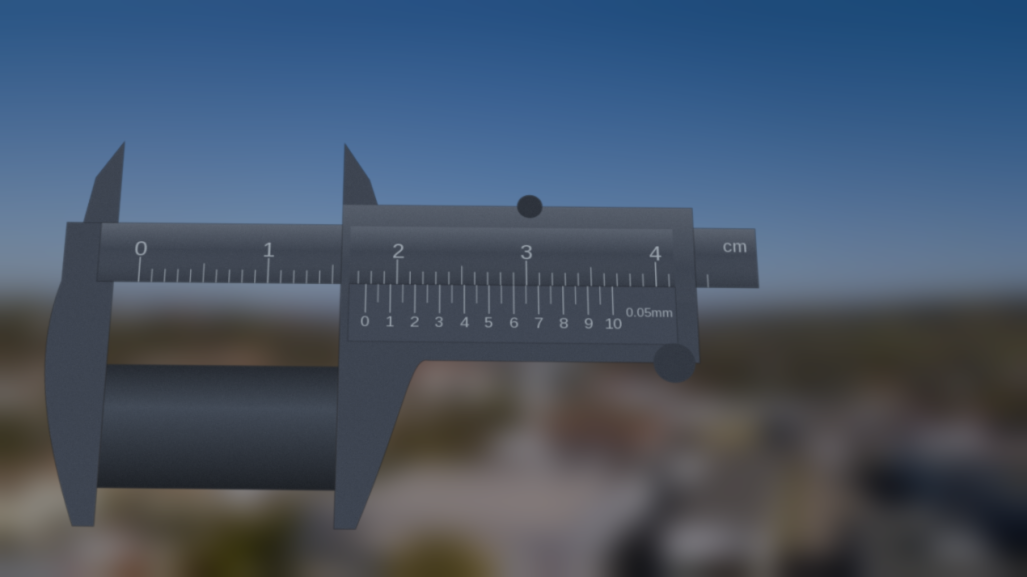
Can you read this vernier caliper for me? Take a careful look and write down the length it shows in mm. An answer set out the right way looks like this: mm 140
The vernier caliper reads mm 17.6
